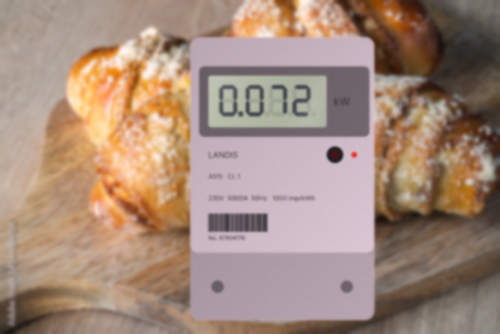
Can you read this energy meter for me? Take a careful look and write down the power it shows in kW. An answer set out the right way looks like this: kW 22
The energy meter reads kW 0.072
